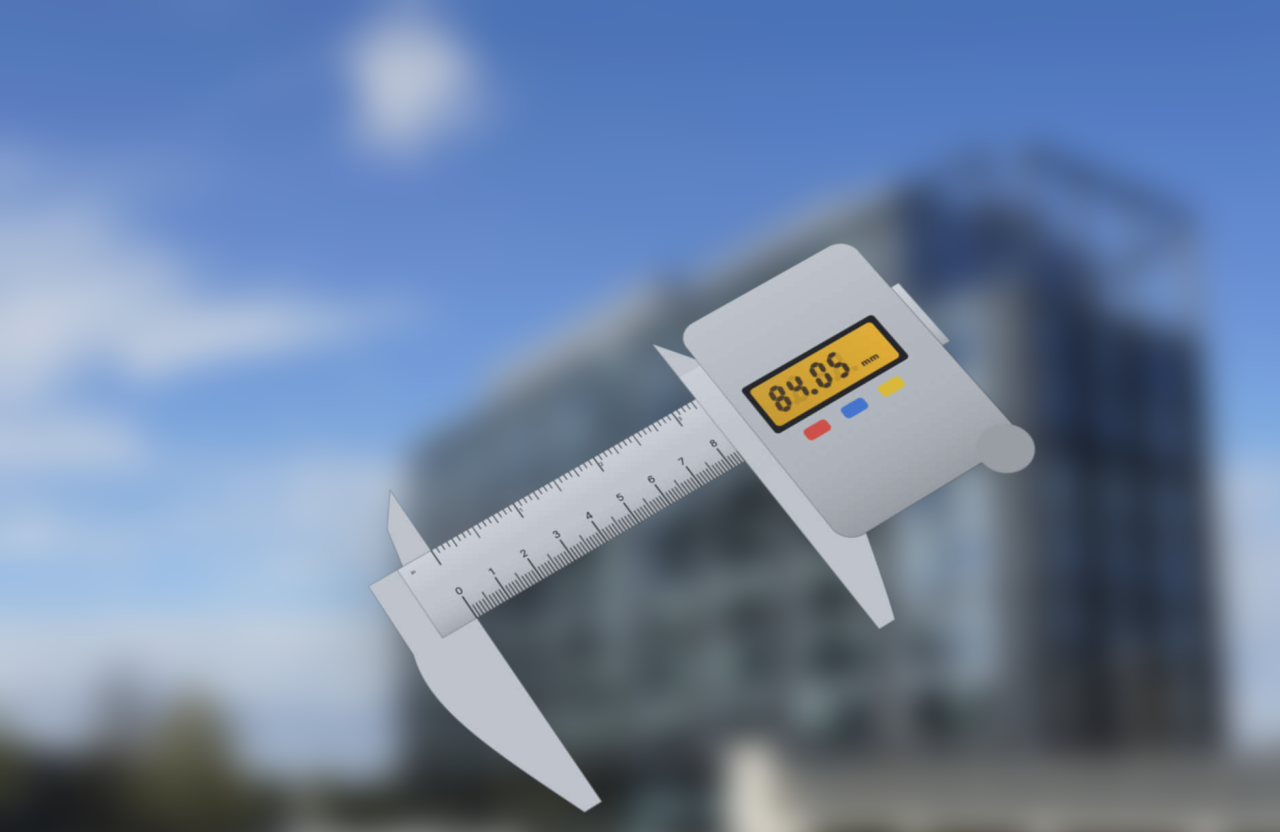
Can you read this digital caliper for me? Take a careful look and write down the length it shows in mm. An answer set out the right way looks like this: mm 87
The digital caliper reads mm 84.05
